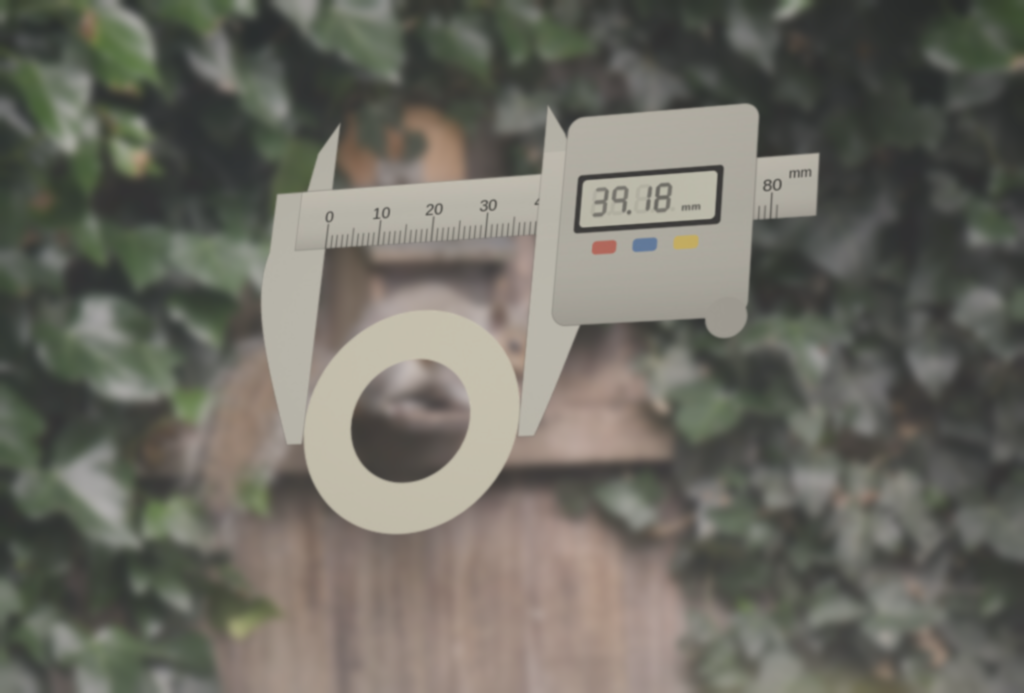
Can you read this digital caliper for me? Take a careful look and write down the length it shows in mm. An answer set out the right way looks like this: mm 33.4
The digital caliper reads mm 39.18
